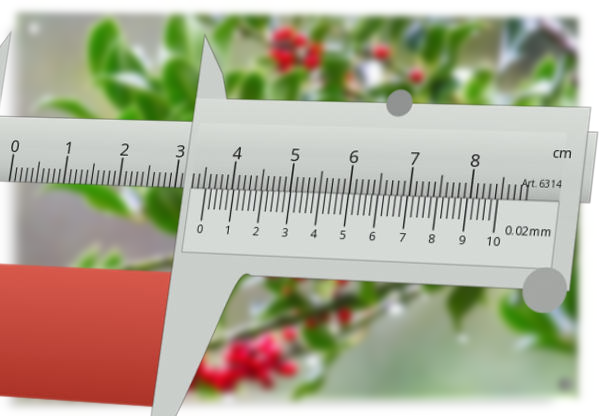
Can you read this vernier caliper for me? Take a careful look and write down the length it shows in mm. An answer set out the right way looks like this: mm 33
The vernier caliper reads mm 35.4
